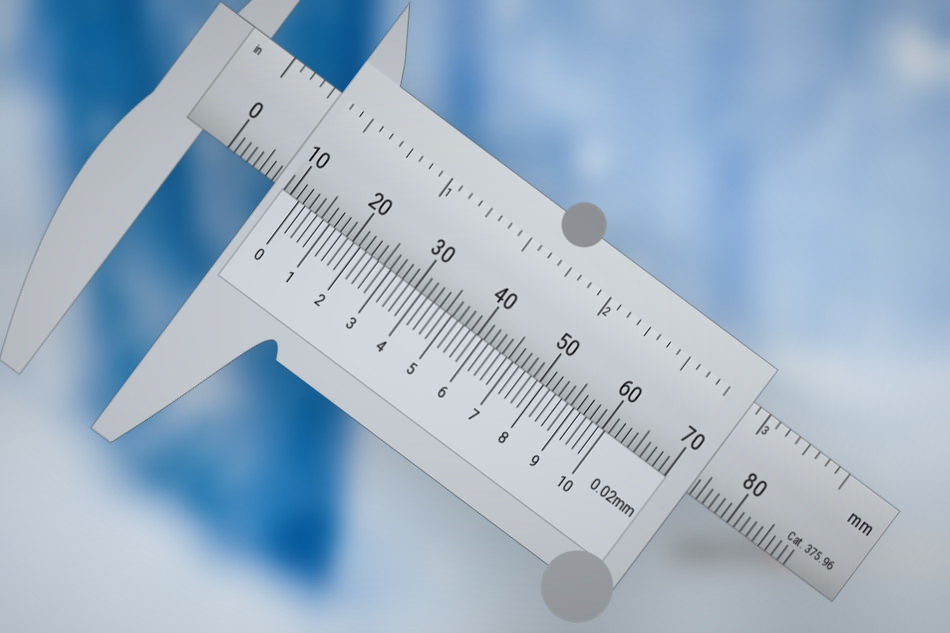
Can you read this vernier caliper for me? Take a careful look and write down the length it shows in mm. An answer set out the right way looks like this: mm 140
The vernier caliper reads mm 11.4
